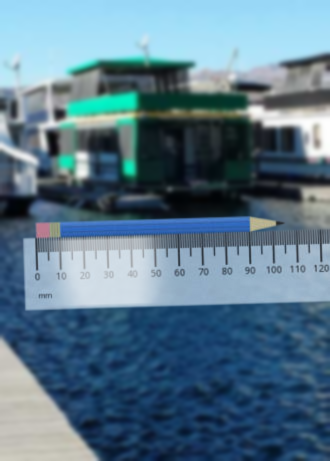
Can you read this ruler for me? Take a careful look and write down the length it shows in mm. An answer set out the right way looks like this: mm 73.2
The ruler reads mm 105
